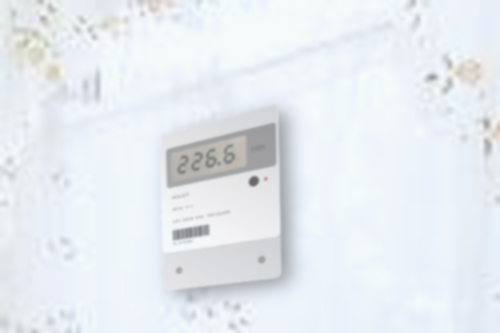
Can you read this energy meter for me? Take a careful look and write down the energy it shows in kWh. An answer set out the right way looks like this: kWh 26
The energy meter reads kWh 226.6
